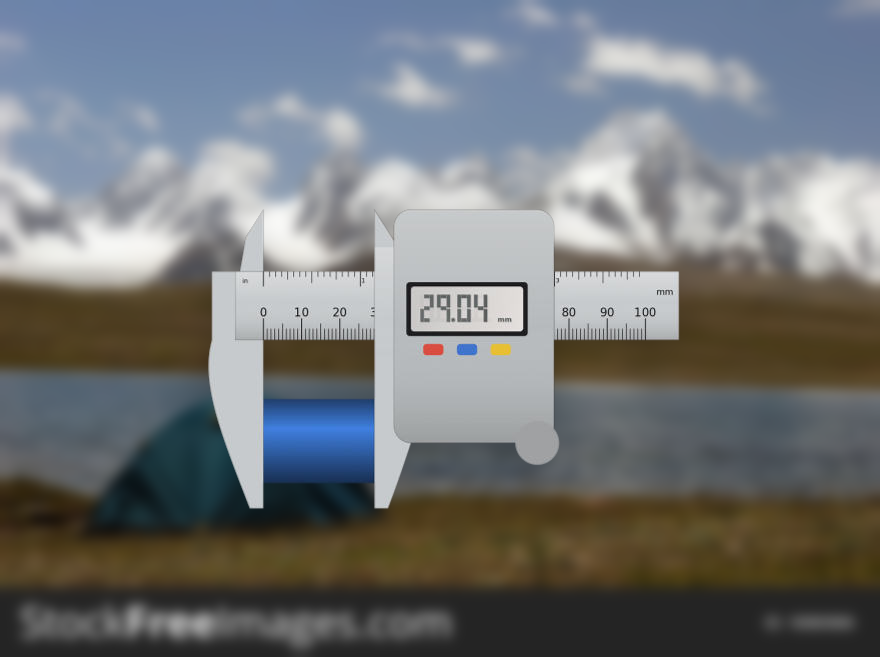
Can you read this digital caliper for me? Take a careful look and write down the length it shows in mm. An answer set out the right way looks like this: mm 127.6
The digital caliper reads mm 29.04
